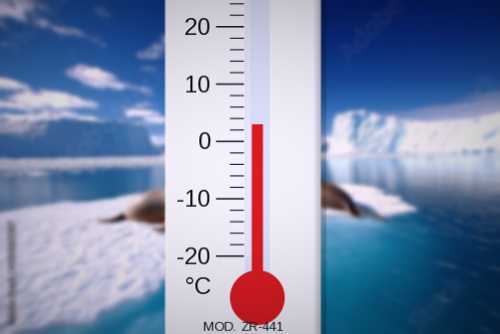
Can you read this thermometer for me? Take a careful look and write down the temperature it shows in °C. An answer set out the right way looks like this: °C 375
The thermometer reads °C 3
